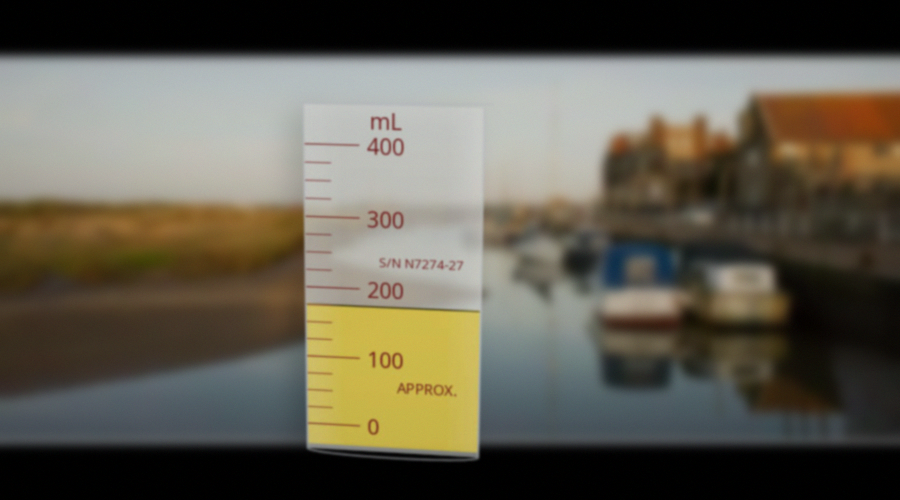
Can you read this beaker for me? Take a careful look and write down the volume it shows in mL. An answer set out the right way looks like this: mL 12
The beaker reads mL 175
